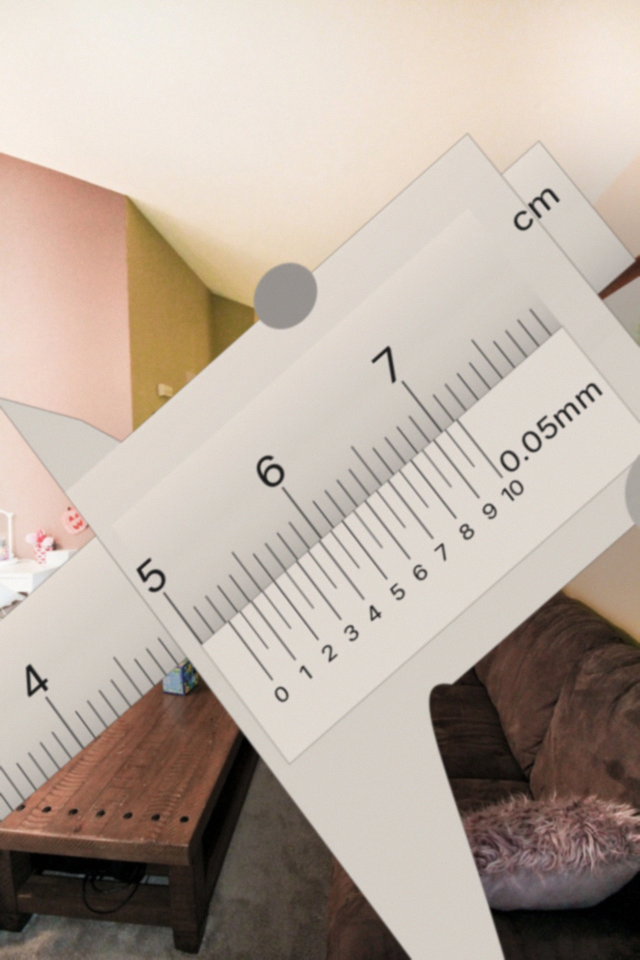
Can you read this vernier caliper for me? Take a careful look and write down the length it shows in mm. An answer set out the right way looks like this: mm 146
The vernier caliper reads mm 52.2
